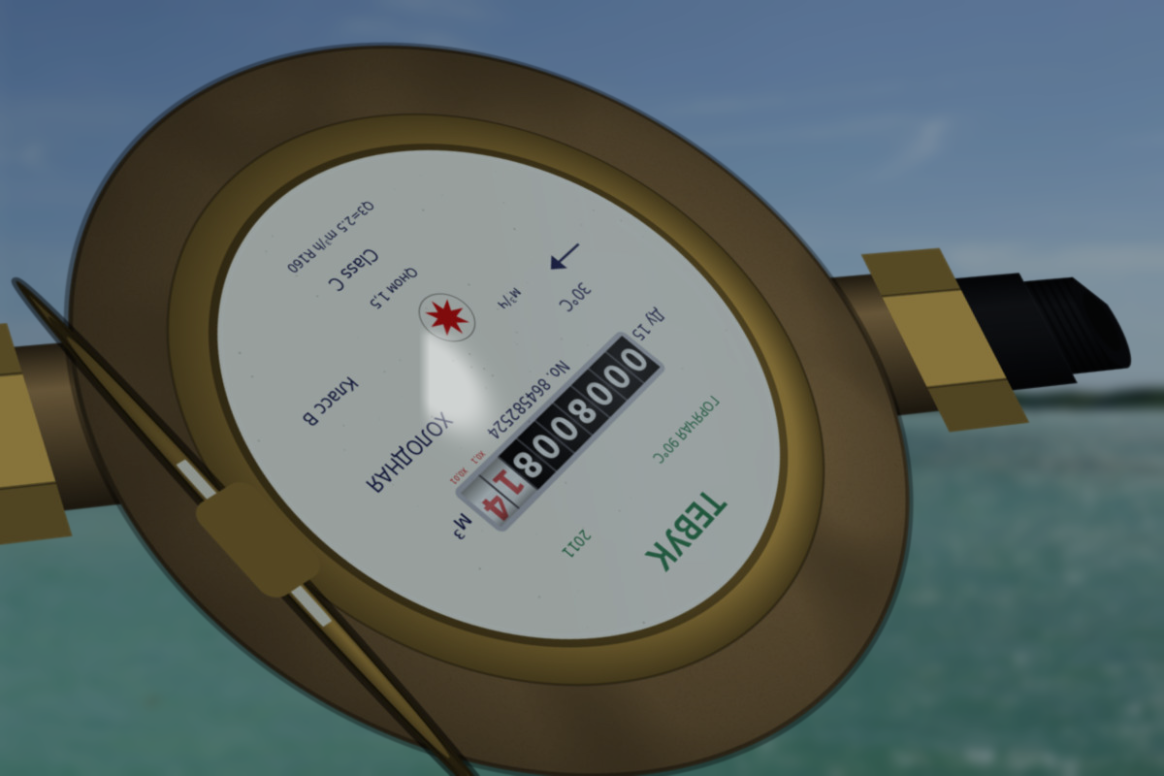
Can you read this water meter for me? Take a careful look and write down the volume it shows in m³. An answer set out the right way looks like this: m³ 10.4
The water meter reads m³ 8008.14
